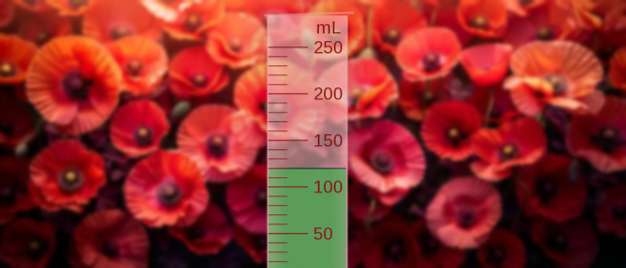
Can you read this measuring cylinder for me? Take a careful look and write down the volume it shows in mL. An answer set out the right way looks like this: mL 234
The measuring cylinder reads mL 120
